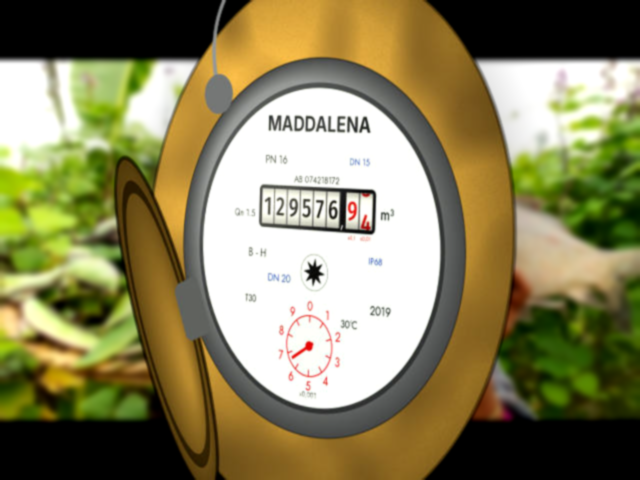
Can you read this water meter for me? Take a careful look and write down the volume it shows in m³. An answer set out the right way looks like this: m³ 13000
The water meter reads m³ 129576.936
